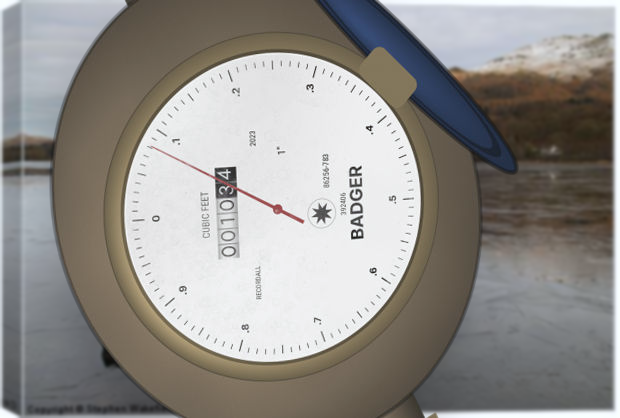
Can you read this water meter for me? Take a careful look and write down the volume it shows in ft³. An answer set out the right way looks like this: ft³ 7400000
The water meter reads ft³ 1034.08
